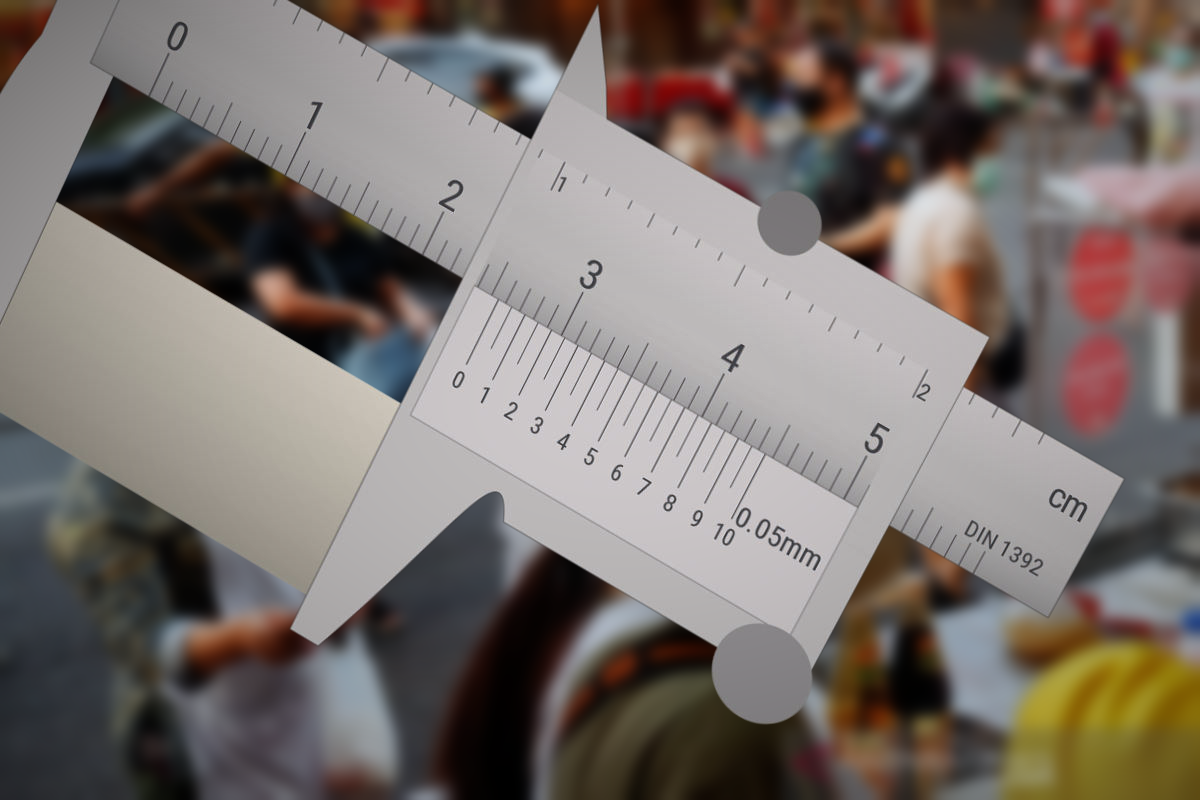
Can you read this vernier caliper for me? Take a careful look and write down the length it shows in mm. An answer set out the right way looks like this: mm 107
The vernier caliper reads mm 25.5
